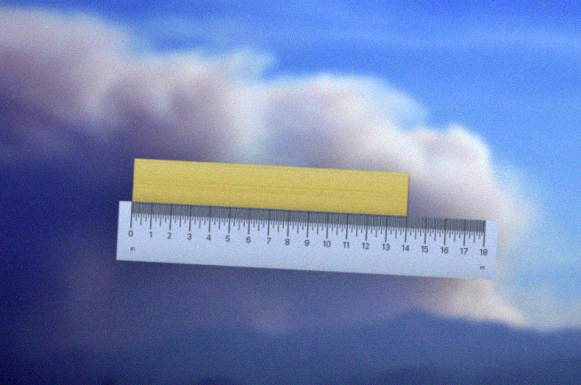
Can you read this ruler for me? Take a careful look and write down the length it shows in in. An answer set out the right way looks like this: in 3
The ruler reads in 14
